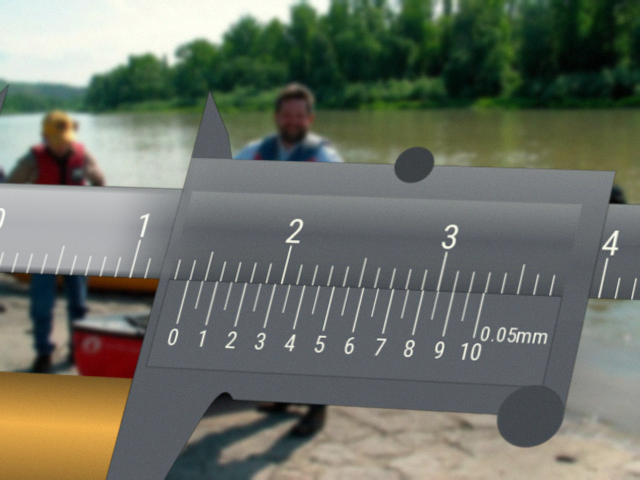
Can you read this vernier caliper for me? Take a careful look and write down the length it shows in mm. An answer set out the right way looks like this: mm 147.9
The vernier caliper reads mm 13.9
